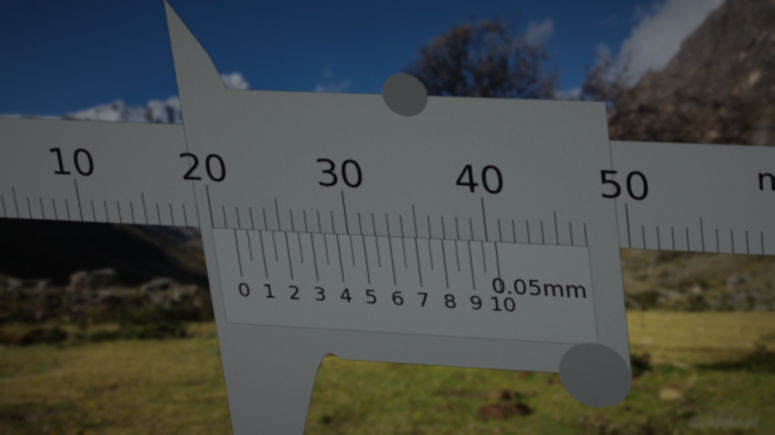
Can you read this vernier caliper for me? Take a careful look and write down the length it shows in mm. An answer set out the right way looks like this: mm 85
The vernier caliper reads mm 21.6
